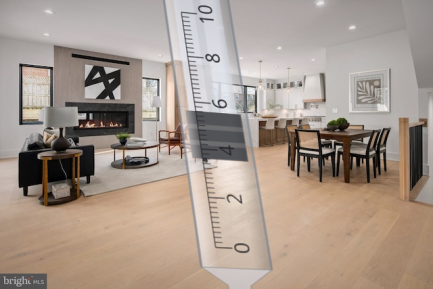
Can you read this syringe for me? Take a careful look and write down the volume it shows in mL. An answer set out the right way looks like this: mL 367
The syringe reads mL 3.6
